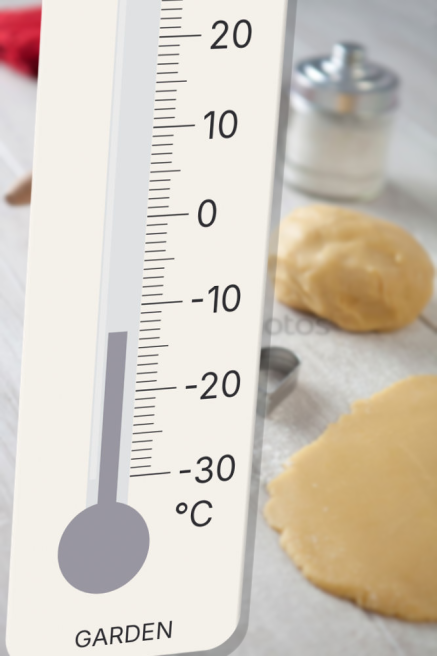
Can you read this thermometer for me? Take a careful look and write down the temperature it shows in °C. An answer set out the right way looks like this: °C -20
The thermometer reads °C -13
